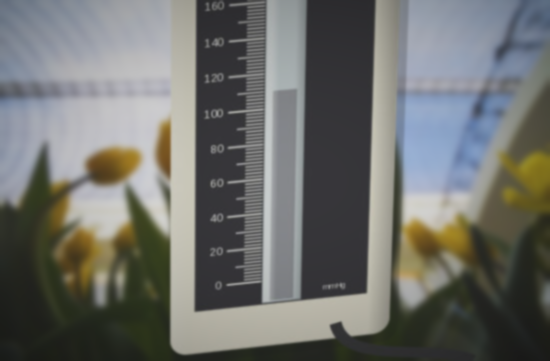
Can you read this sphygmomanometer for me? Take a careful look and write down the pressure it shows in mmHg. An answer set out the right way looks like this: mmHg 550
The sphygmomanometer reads mmHg 110
